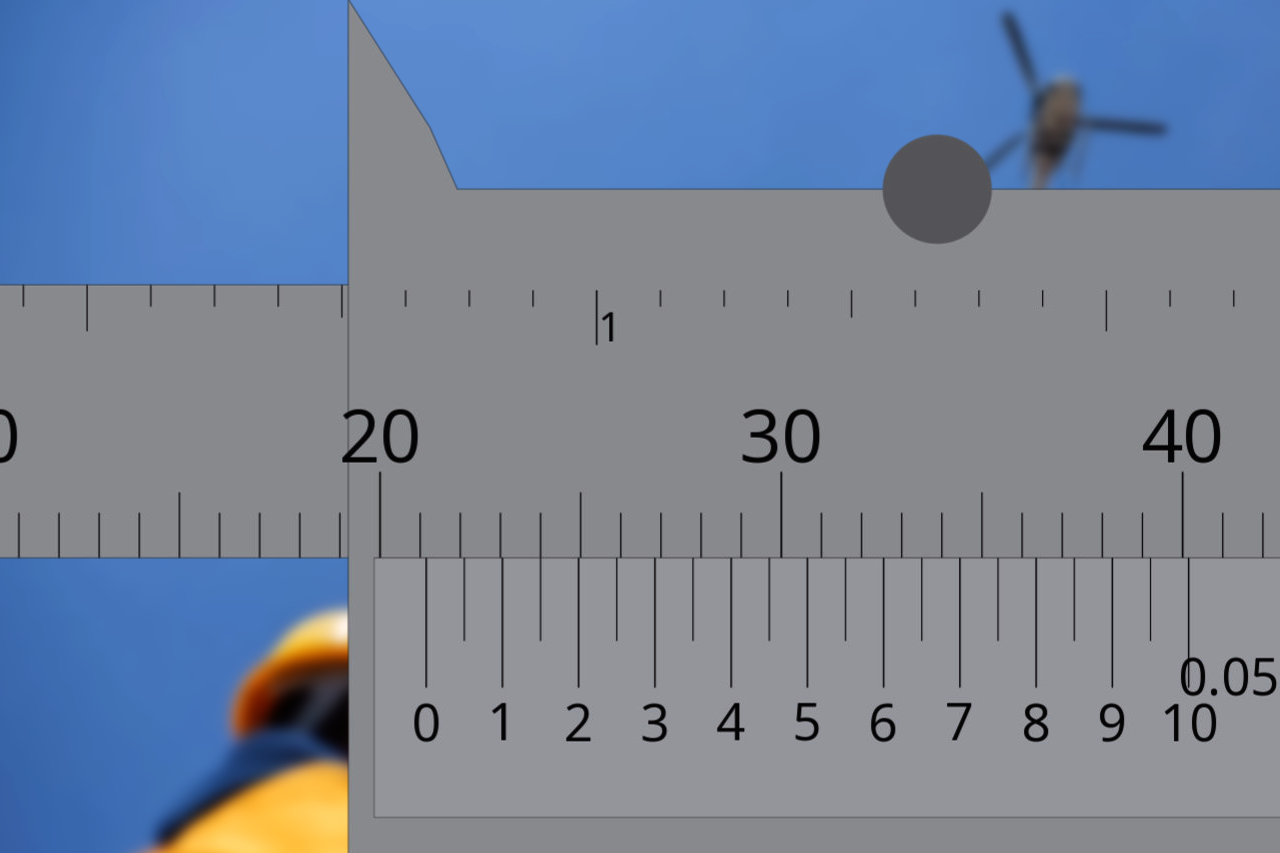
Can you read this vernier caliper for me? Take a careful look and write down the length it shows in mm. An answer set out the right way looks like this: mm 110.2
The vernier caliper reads mm 21.15
